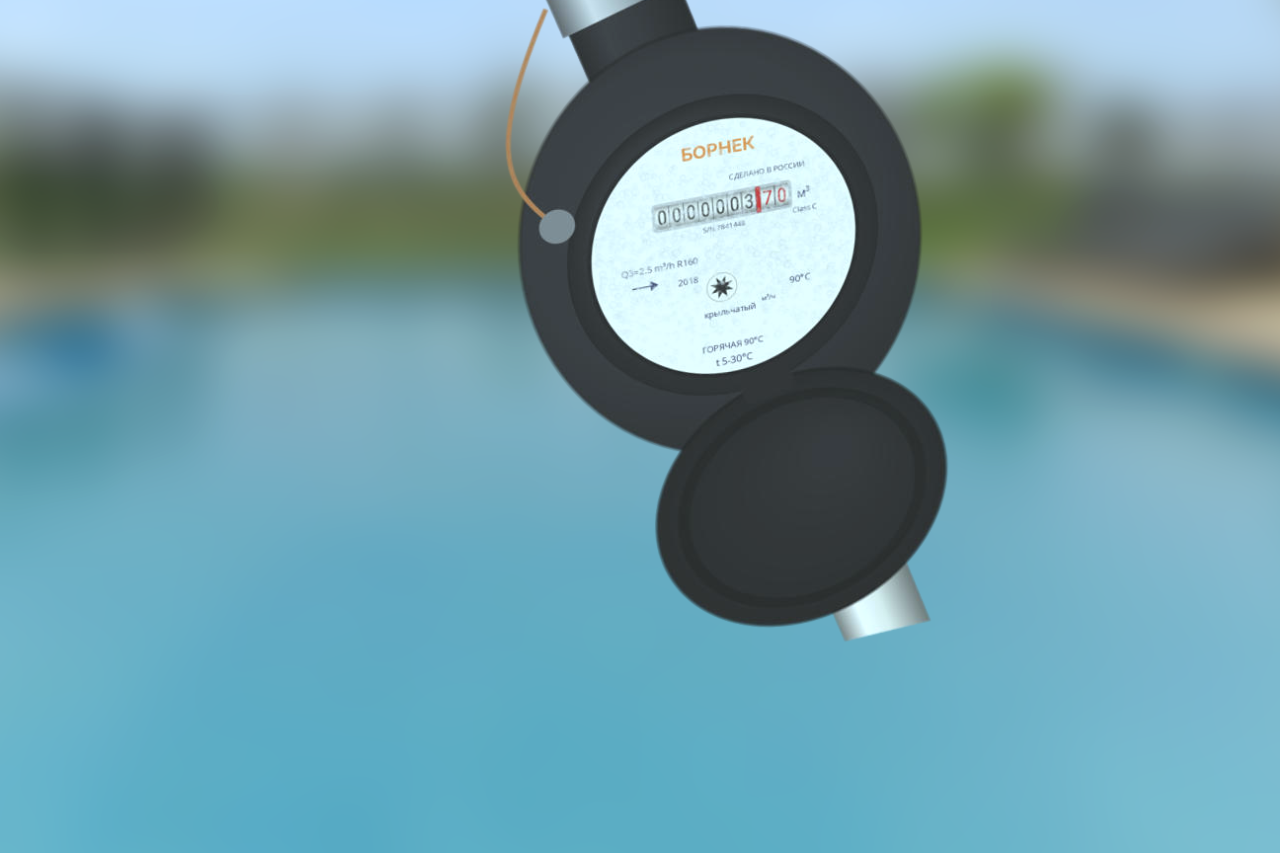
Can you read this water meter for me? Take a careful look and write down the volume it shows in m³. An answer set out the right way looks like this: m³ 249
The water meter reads m³ 3.70
